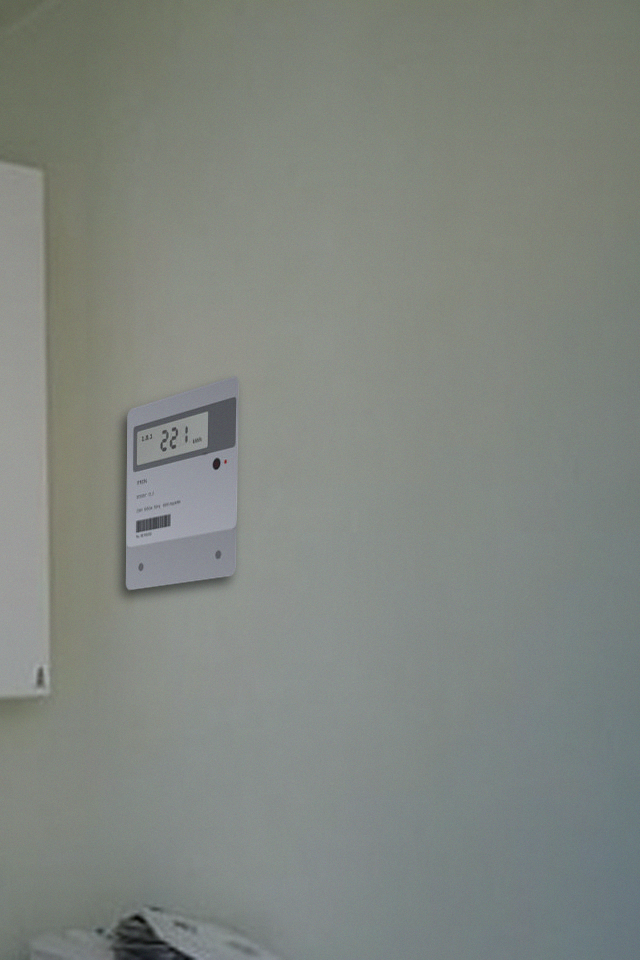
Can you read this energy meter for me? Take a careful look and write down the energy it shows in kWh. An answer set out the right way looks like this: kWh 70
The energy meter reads kWh 221
